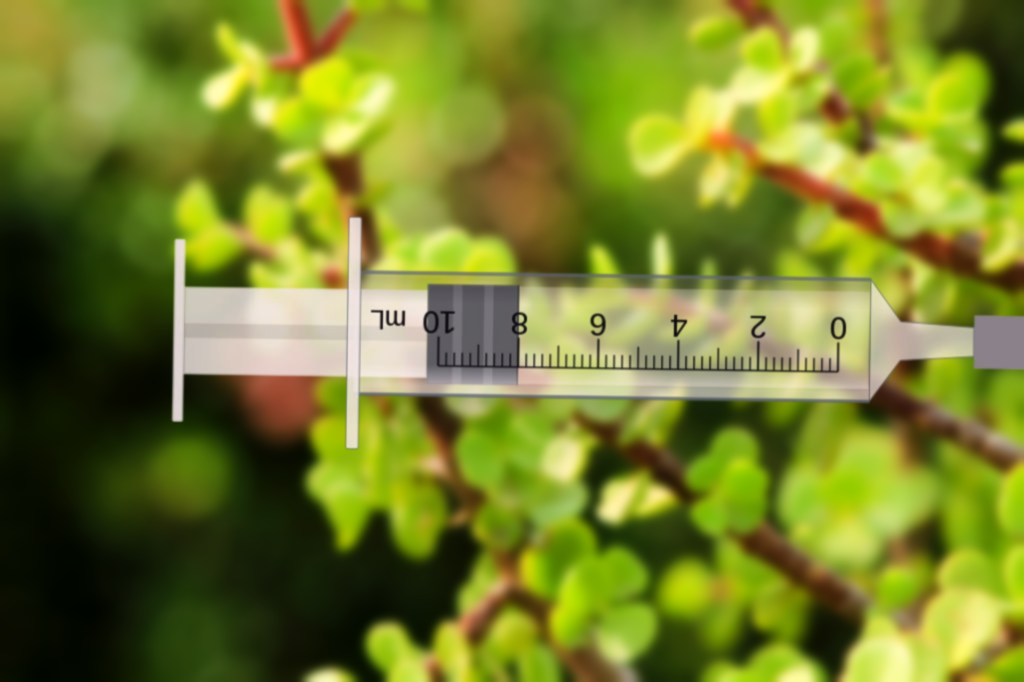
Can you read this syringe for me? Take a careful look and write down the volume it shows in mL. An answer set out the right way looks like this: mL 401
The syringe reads mL 8
